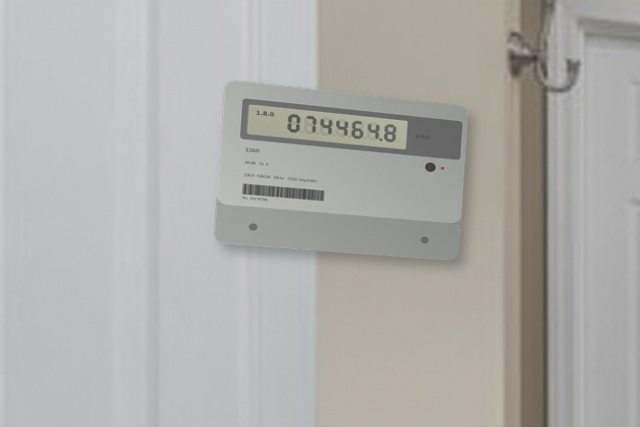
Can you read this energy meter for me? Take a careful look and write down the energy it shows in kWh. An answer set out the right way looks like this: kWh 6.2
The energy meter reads kWh 74464.8
